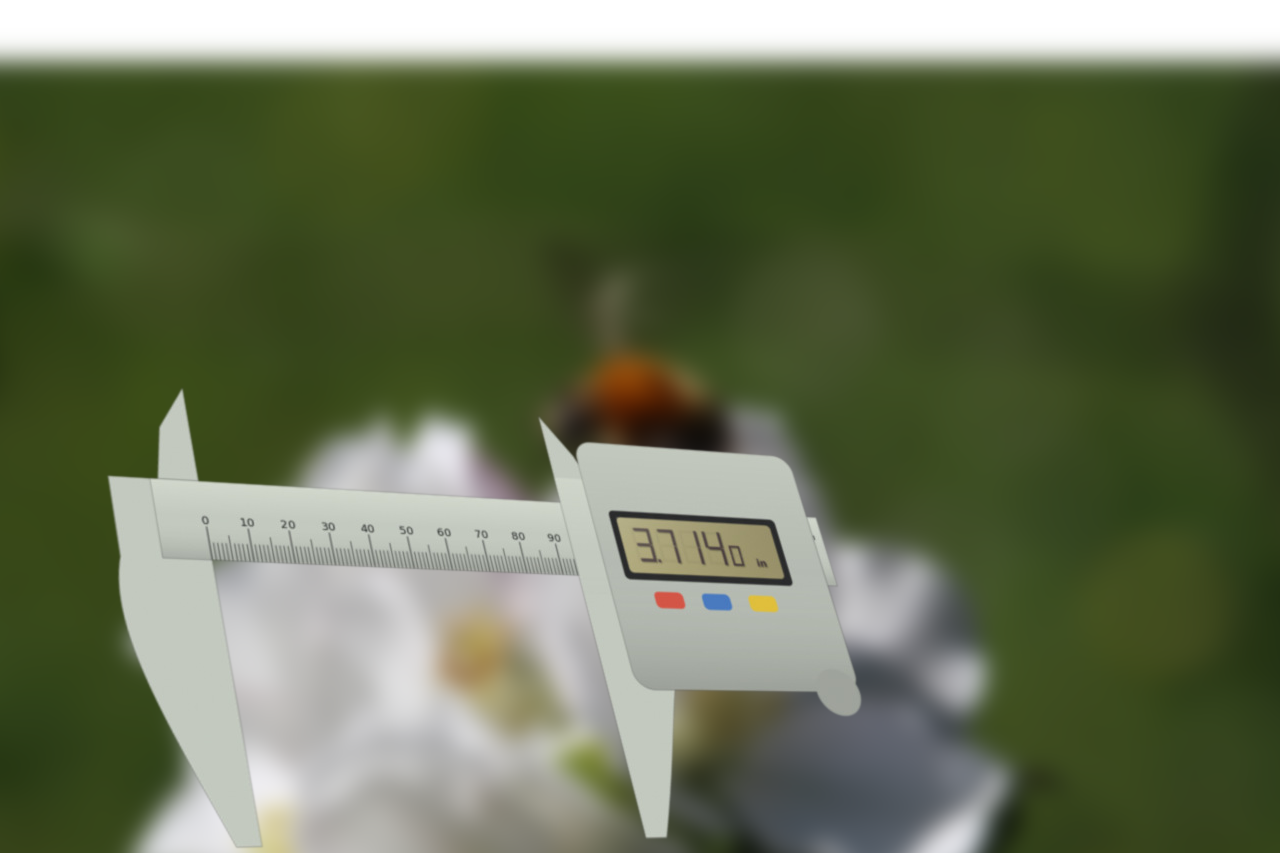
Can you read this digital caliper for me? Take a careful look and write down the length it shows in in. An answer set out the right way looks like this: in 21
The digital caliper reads in 3.7140
